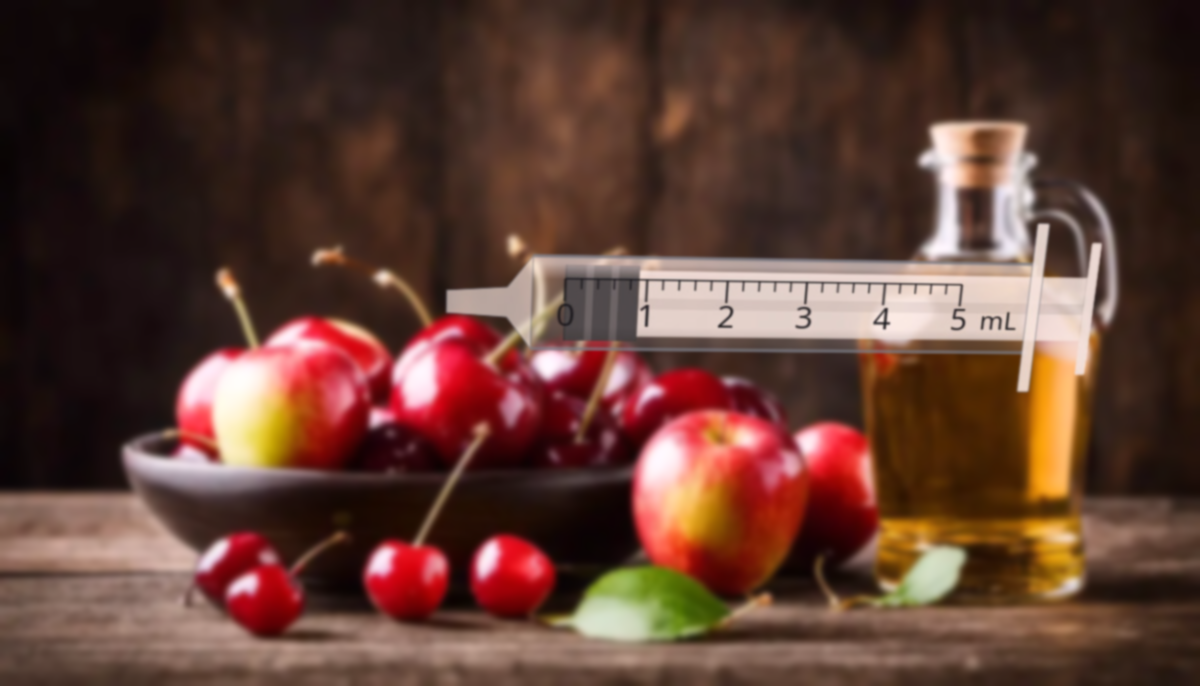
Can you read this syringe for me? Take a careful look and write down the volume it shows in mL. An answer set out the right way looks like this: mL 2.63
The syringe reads mL 0
